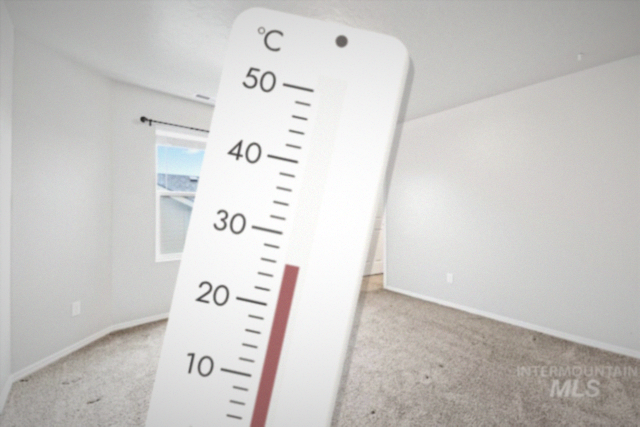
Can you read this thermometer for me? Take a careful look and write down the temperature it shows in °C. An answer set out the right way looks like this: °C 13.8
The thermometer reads °C 26
